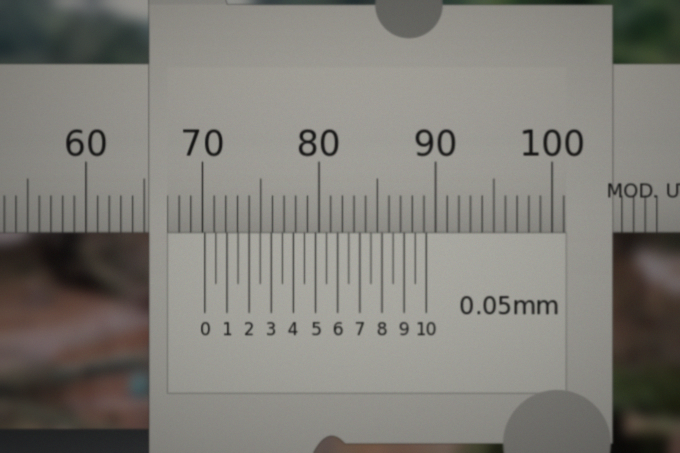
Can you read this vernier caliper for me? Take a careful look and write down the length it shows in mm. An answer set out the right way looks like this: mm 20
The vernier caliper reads mm 70.2
